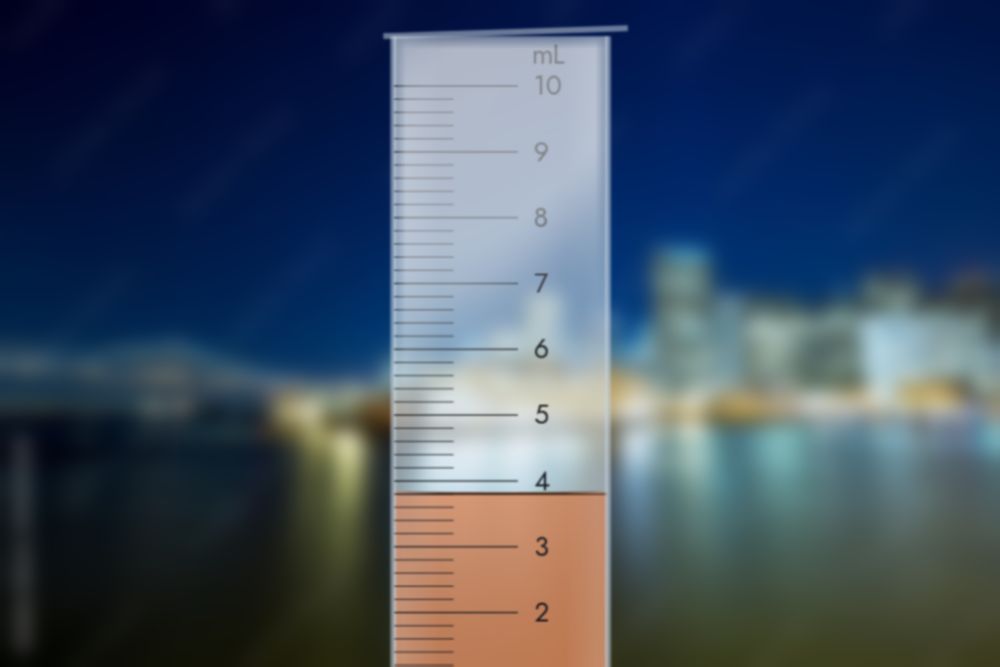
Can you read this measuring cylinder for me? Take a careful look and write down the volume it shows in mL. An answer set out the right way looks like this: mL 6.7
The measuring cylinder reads mL 3.8
